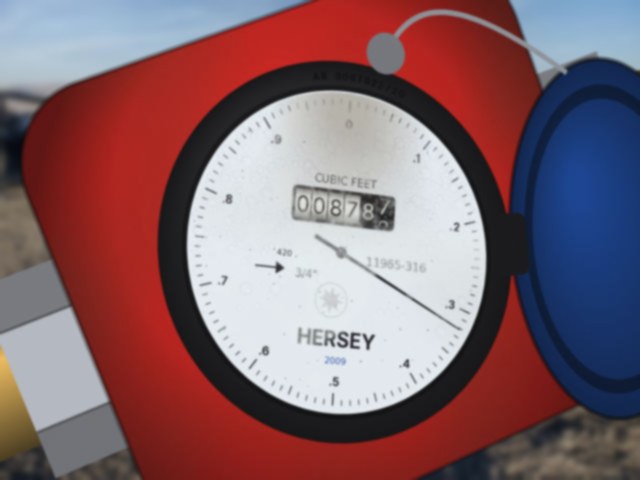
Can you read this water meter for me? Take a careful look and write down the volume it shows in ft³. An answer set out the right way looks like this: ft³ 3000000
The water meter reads ft³ 8787.32
